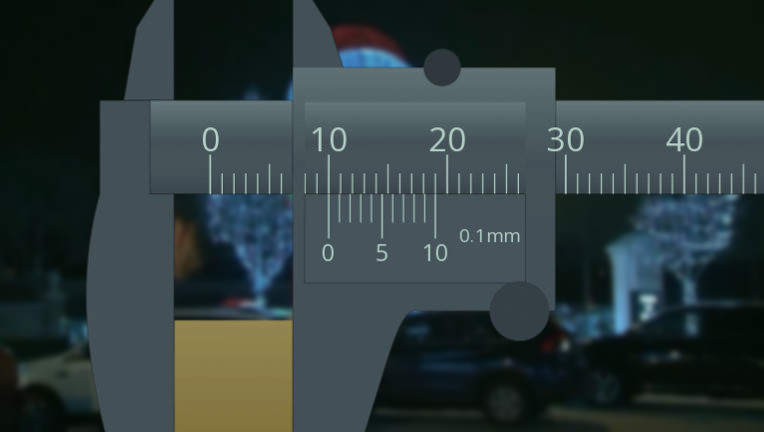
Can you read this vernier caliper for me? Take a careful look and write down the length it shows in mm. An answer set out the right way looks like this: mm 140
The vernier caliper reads mm 10.0
